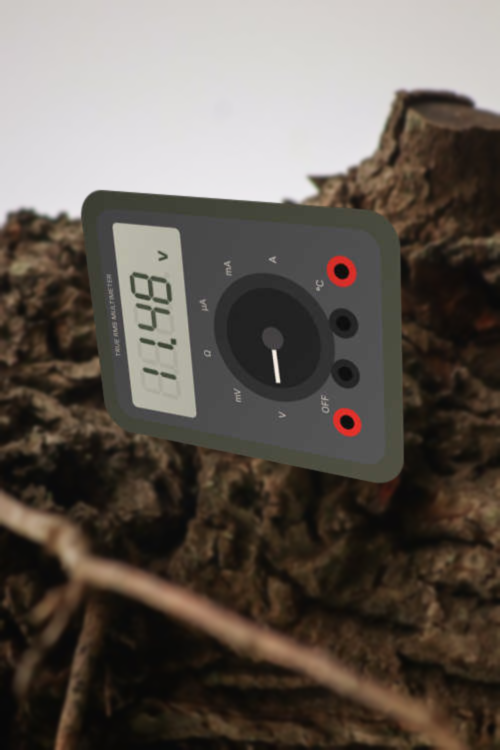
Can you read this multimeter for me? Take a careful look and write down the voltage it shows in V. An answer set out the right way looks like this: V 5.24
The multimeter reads V 11.48
